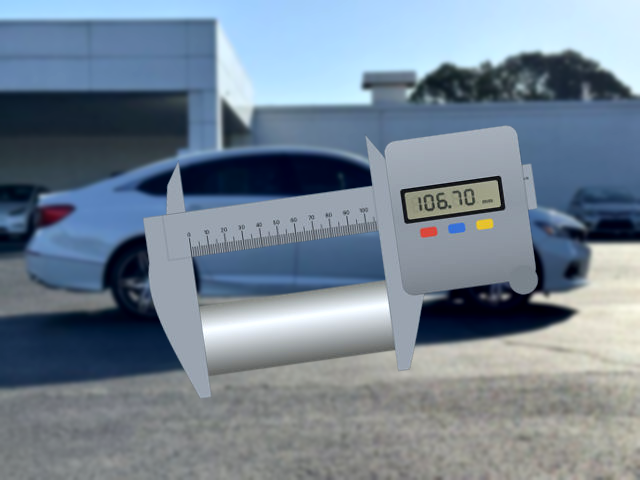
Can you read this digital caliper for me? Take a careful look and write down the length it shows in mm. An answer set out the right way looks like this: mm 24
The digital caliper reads mm 106.70
